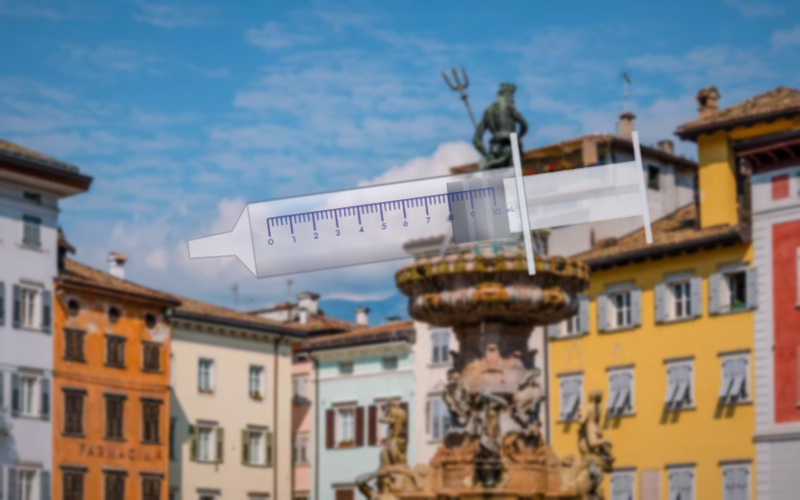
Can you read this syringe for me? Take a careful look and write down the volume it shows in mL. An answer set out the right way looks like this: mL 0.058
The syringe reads mL 8
